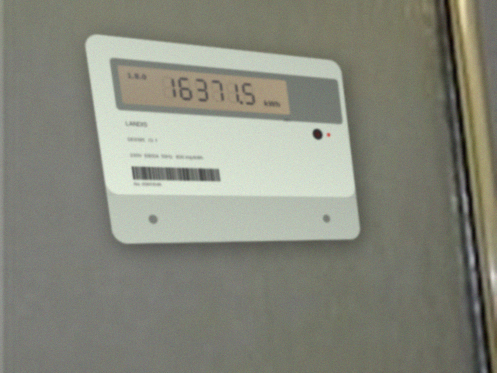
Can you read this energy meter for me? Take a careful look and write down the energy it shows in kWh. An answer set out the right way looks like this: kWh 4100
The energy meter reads kWh 16371.5
